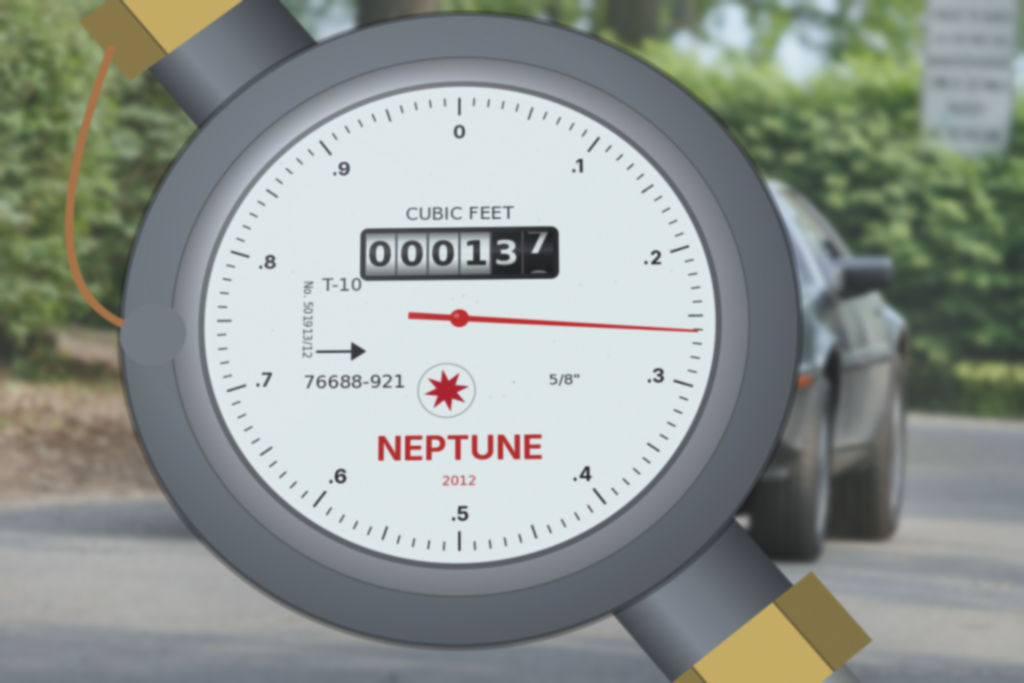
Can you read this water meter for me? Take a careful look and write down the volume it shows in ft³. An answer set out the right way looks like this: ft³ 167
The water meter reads ft³ 137.26
